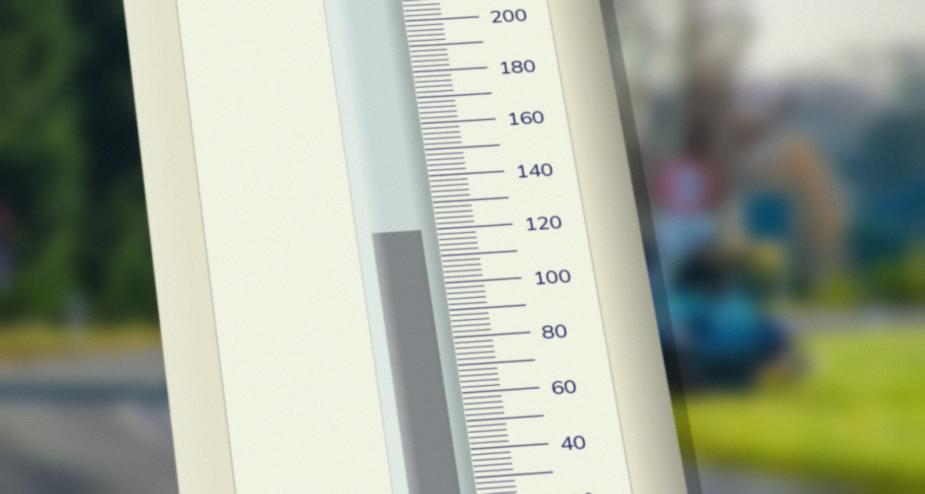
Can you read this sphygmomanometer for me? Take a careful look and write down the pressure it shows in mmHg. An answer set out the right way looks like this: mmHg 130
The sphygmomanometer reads mmHg 120
